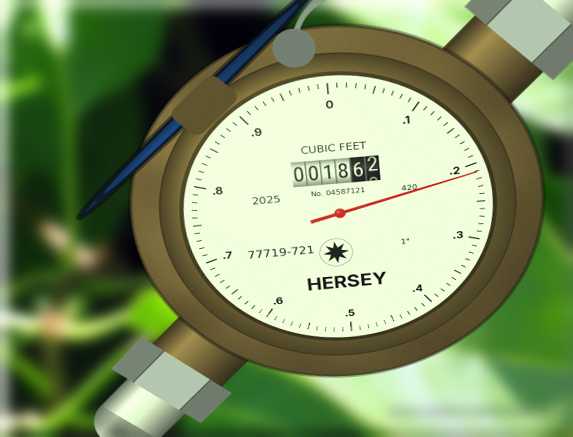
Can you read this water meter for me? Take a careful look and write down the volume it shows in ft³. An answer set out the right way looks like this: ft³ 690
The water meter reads ft³ 1862.21
